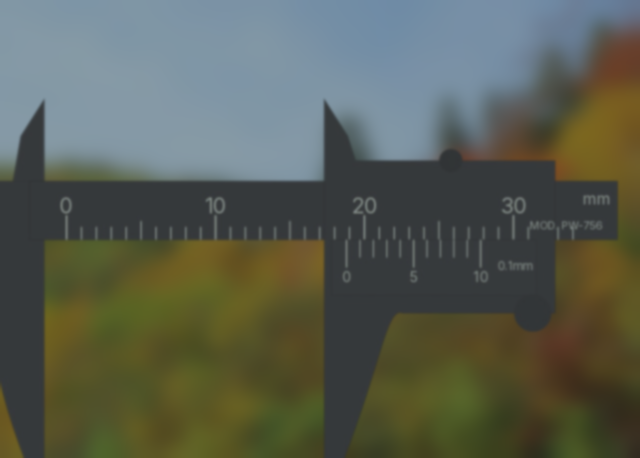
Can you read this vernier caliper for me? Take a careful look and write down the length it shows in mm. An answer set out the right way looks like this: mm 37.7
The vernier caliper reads mm 18.8
